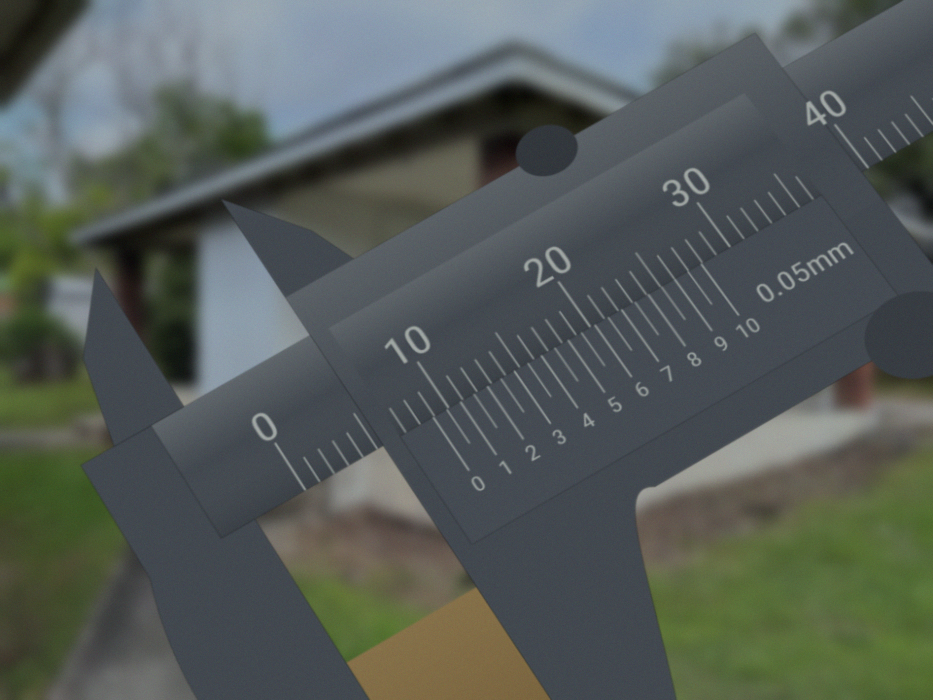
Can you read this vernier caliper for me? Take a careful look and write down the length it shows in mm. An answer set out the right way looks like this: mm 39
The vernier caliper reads mm 8.9
